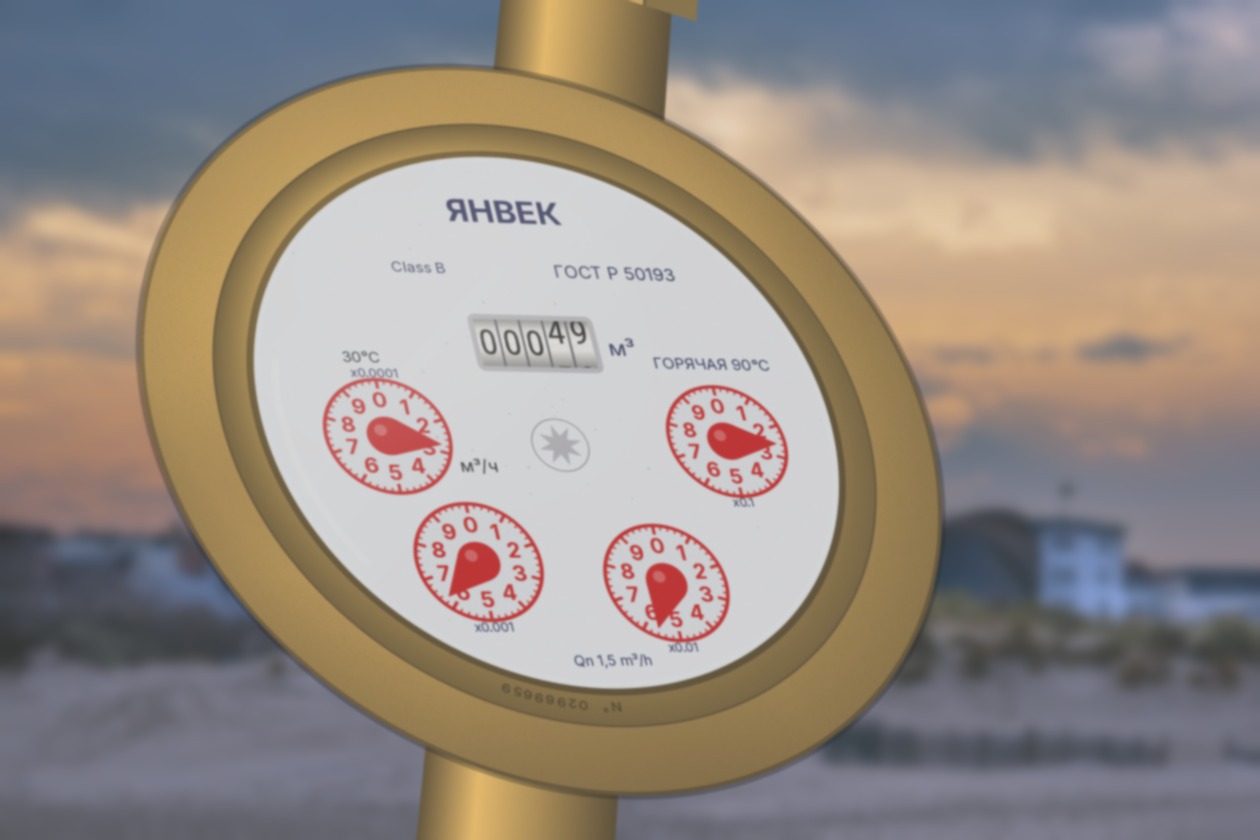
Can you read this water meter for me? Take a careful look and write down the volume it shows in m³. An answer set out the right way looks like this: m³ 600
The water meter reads m³ 49.2562
